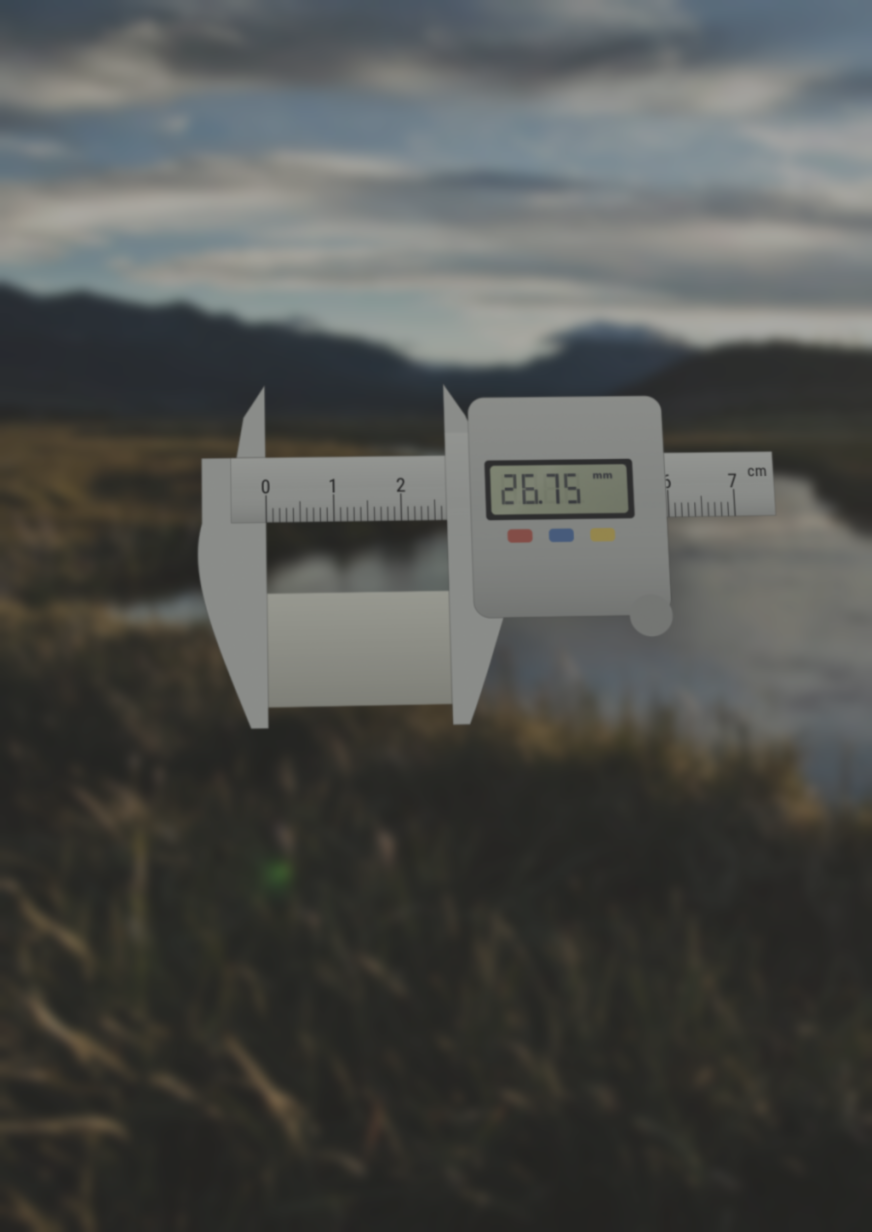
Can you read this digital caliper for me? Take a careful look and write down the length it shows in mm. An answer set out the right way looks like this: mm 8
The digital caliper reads mm 26.75
